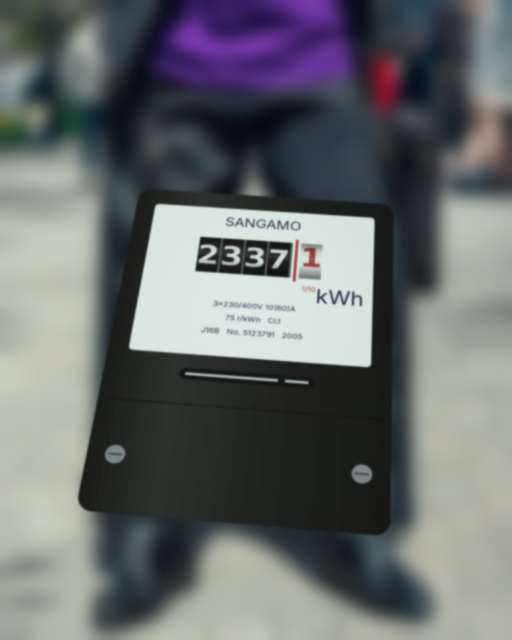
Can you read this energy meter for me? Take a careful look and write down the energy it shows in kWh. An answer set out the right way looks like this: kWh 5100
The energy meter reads kWh 2337.1
